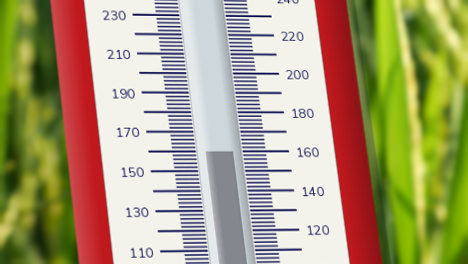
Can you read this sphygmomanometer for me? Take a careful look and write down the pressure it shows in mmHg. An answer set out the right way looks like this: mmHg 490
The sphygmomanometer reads mmHg 160
